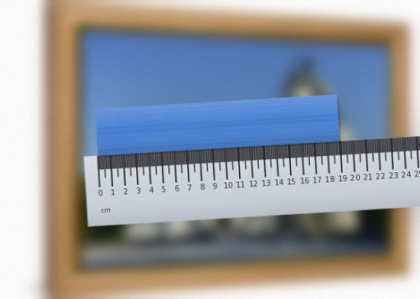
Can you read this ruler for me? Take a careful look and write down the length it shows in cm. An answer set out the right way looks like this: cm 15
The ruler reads cm 19
